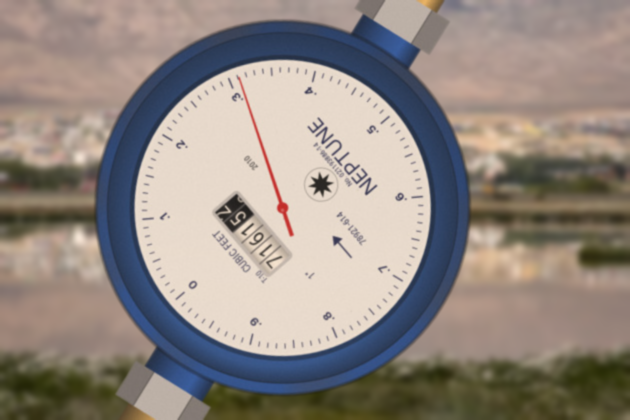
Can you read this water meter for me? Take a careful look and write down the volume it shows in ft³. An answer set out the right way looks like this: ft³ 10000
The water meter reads ft³ 716152.31
